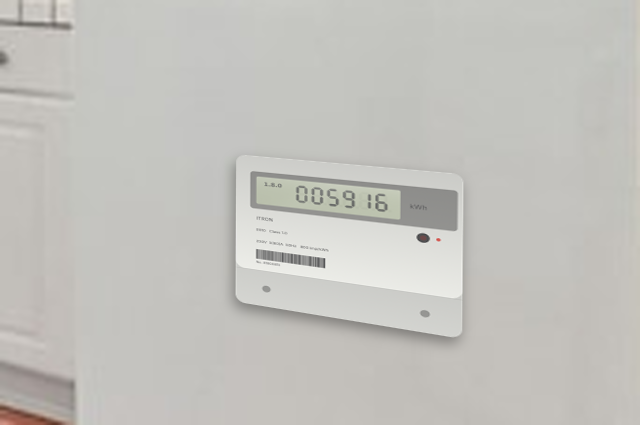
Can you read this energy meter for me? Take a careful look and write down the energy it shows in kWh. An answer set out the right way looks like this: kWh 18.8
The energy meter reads kWh 5916
